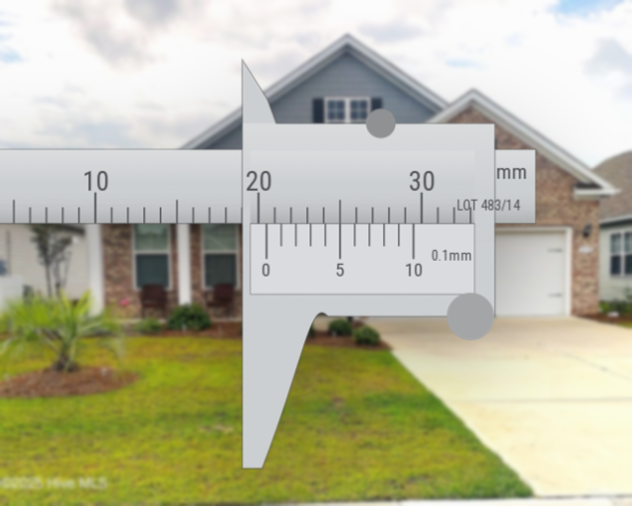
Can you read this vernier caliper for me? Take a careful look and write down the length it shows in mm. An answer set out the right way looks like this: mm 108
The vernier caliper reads mm 20.5
